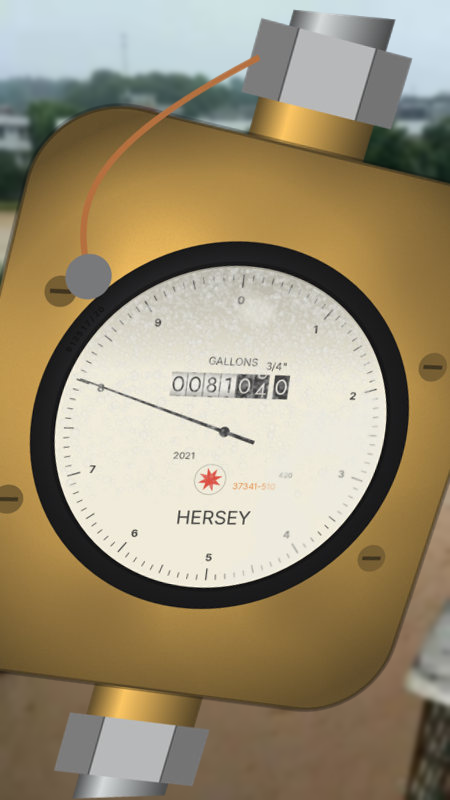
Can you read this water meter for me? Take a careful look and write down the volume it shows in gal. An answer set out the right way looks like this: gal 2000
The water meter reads gal 81038.0
